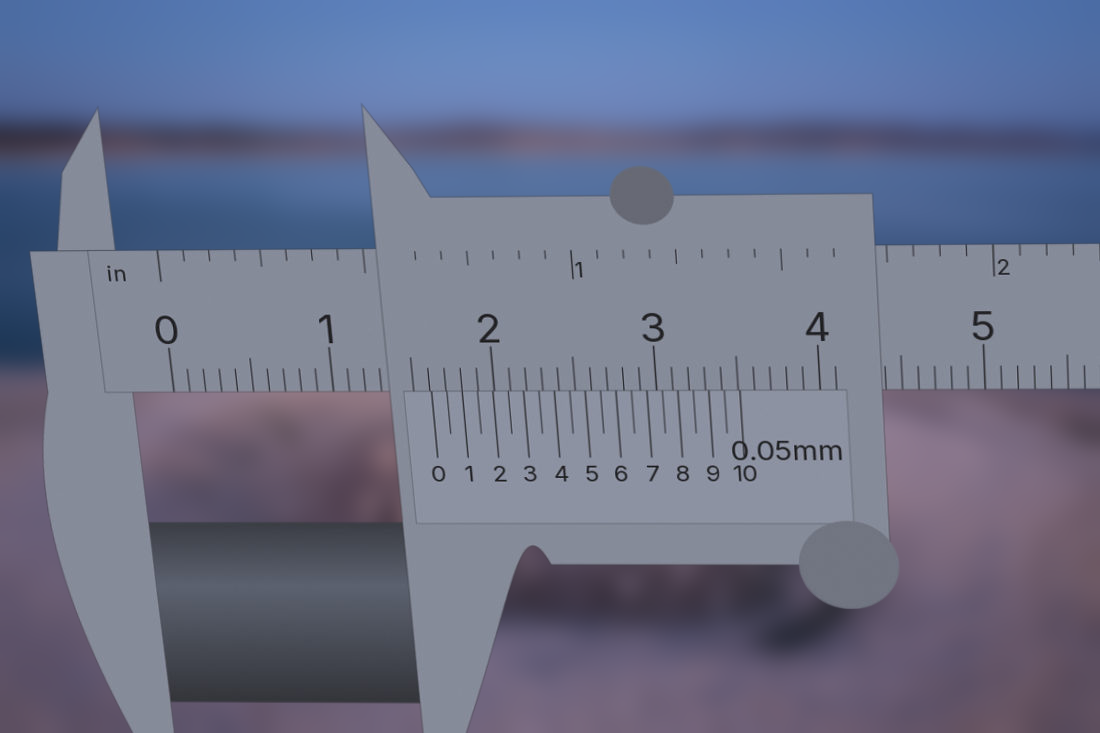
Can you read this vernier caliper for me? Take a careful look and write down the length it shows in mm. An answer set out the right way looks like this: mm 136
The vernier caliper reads mm 16.1
